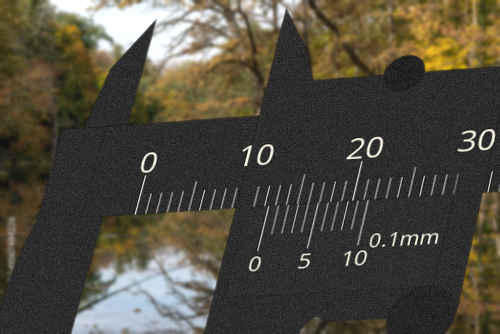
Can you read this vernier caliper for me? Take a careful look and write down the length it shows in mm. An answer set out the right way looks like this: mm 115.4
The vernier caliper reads mm 12.4
